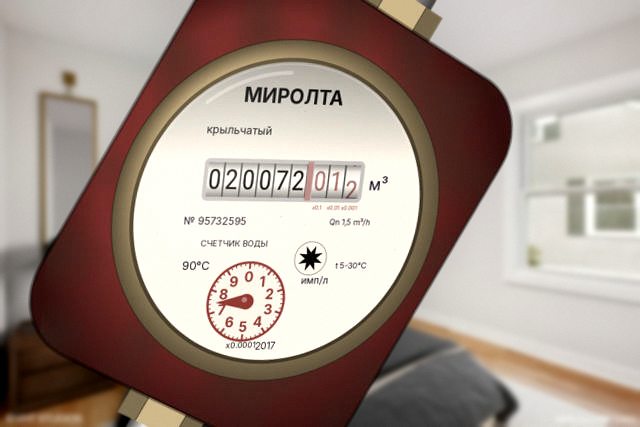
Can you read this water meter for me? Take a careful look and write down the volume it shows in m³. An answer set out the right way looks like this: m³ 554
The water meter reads m³ 20072.0117
